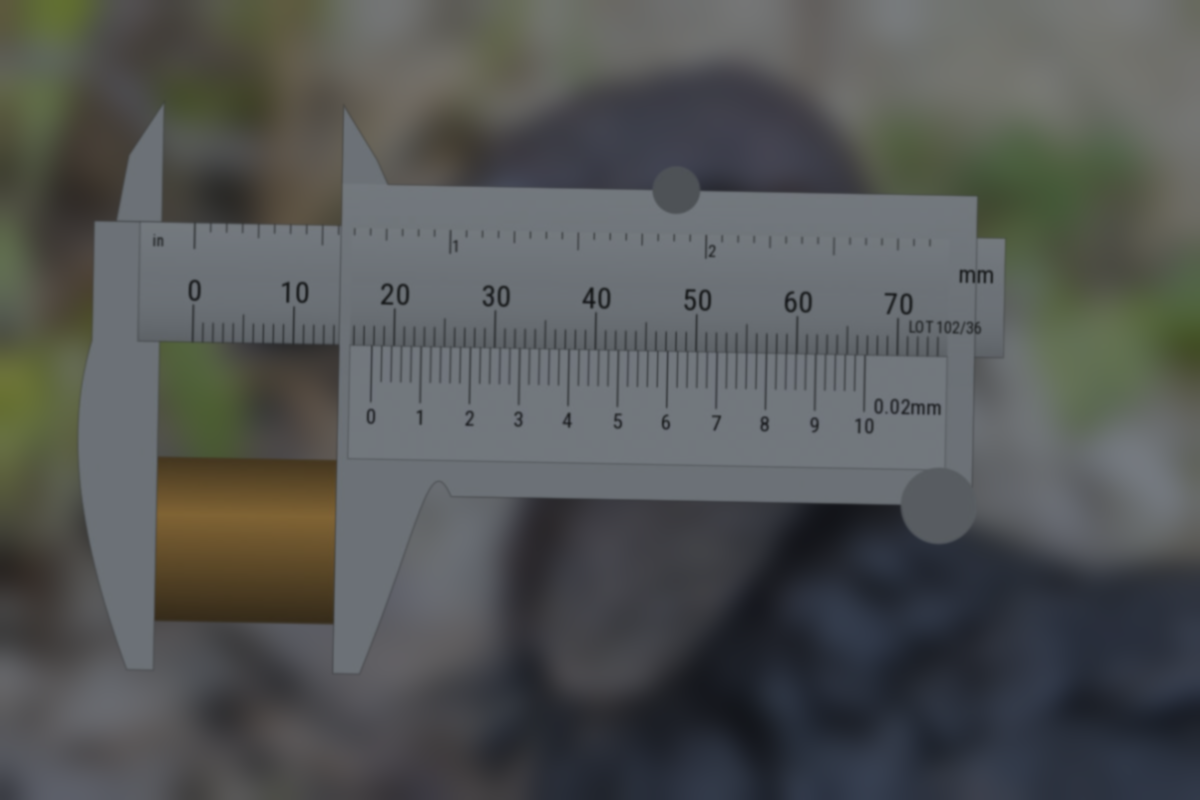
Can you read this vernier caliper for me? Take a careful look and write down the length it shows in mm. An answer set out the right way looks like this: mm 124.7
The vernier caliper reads mm 17.8
